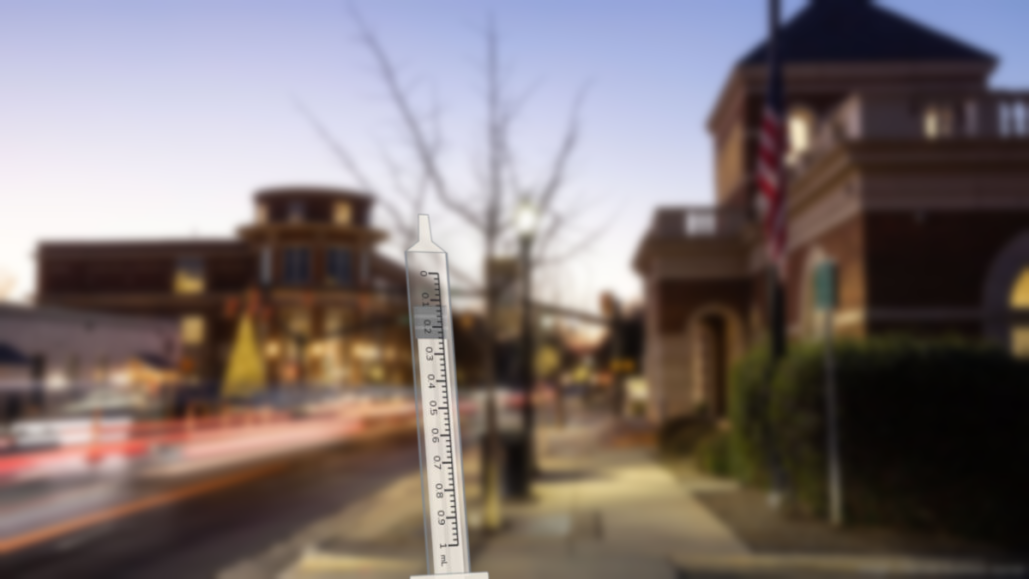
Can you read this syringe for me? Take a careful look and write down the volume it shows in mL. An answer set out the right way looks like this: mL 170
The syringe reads mL 0.12
